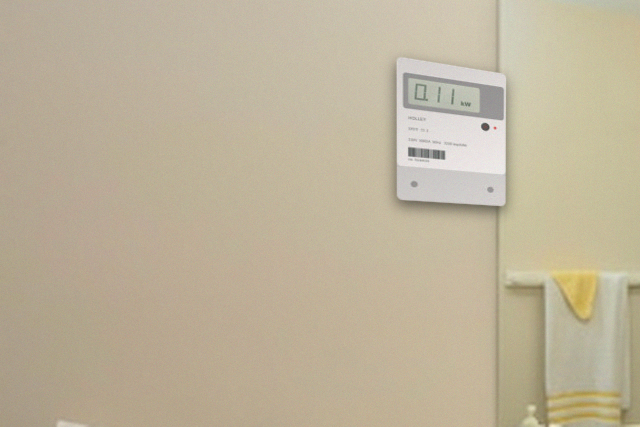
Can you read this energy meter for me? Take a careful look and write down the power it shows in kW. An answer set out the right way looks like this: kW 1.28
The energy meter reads kW 0.11
